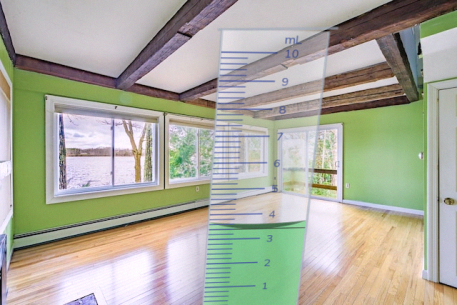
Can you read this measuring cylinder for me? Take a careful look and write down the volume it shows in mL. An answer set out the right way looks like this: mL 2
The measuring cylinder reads mL 3.4
